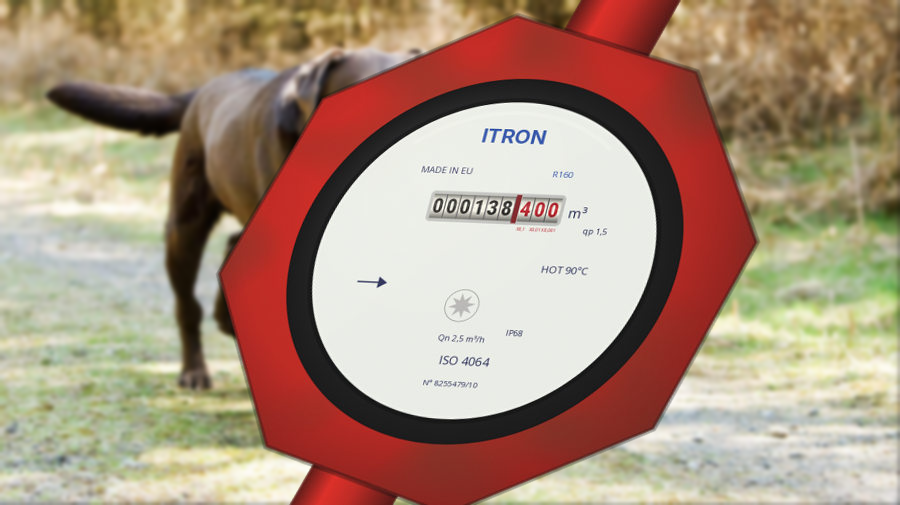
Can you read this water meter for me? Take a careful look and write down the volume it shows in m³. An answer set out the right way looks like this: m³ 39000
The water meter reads m³ 138.400
